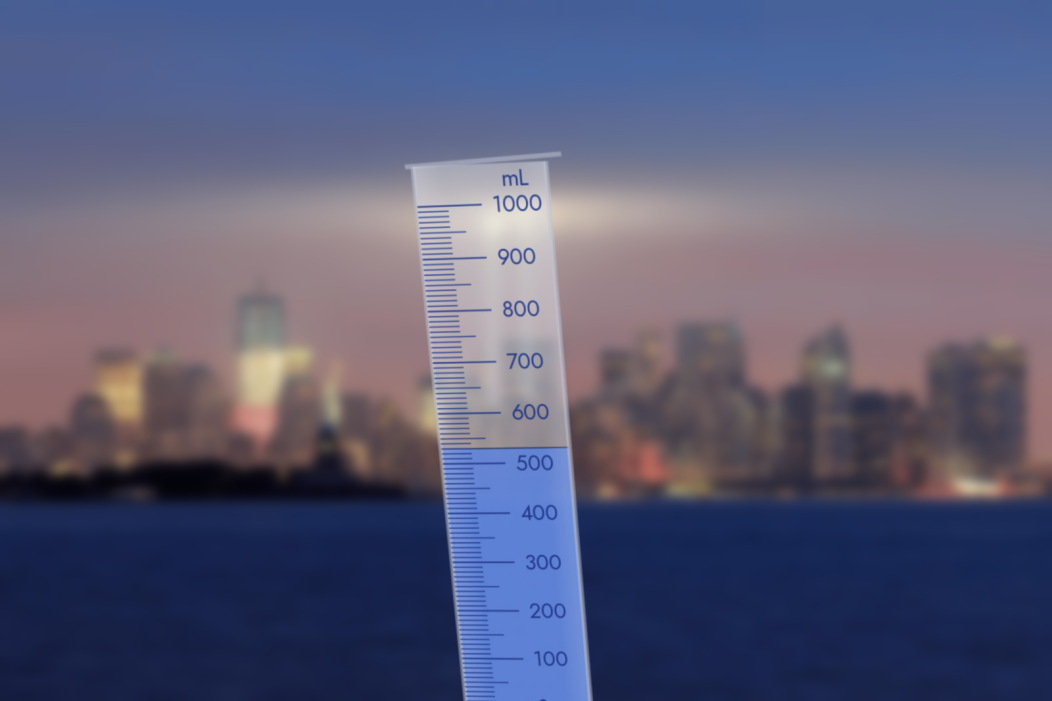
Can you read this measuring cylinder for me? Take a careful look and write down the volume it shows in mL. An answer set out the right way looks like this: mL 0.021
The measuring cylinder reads mL 530
